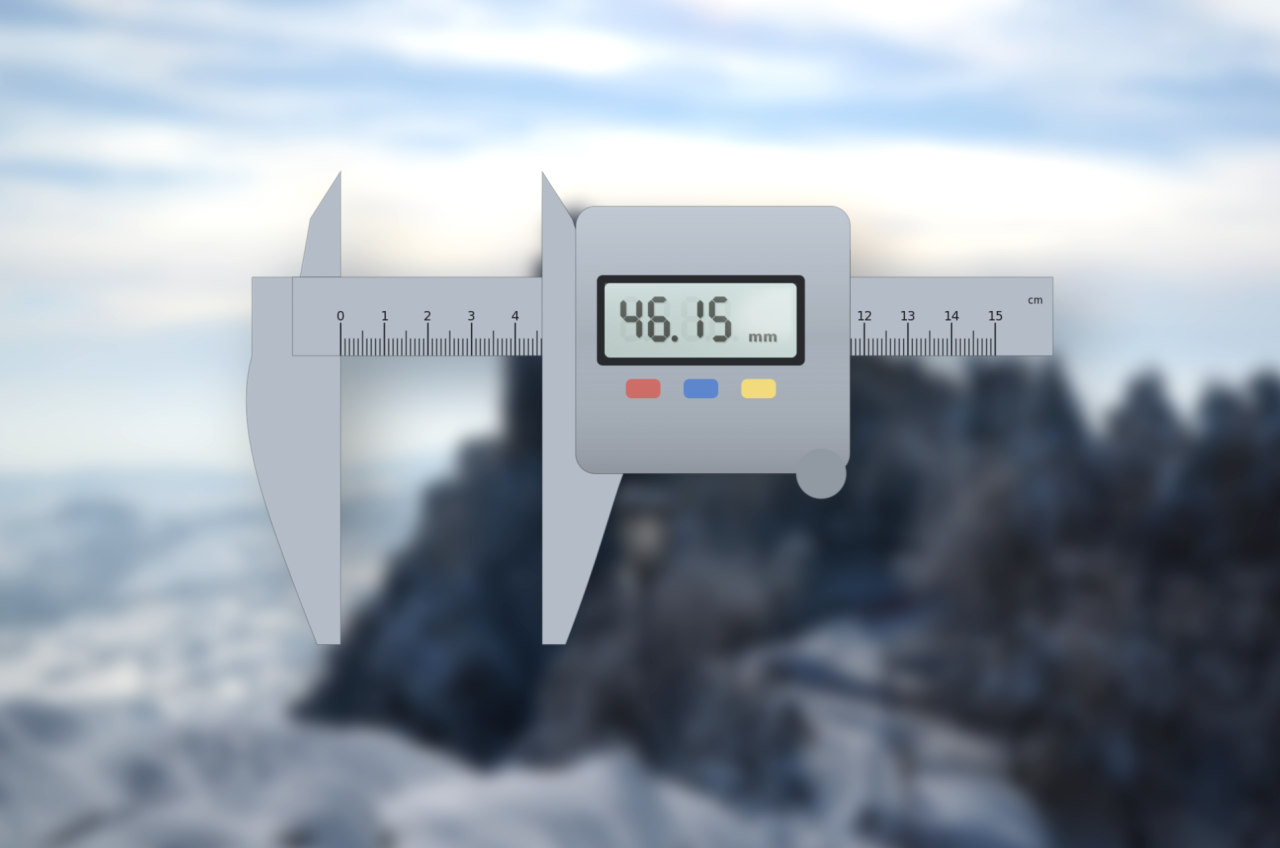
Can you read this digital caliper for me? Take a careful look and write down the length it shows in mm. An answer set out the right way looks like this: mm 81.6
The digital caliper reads mm 46.15
